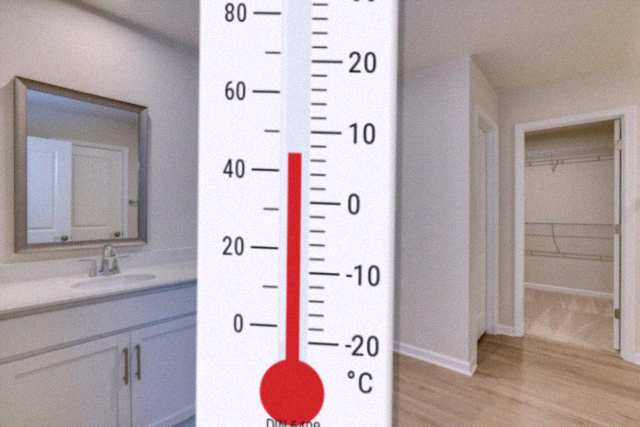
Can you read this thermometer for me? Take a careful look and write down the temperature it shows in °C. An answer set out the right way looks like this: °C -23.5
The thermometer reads °C 7
